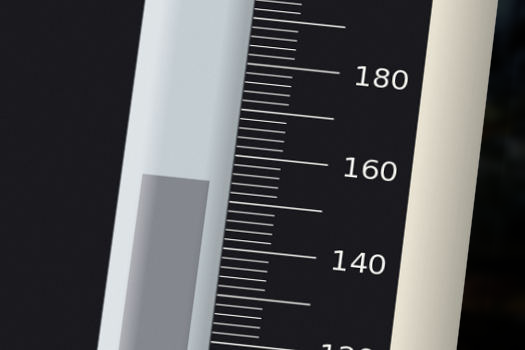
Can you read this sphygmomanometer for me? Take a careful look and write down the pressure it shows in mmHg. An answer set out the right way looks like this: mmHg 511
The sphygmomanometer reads mmHg 154
